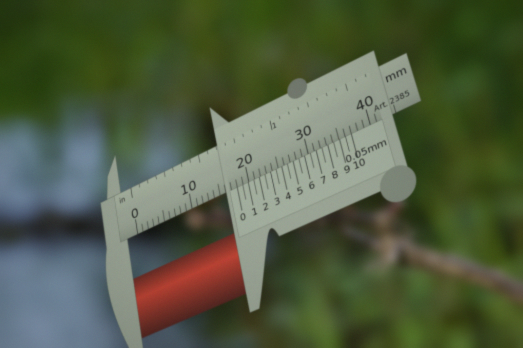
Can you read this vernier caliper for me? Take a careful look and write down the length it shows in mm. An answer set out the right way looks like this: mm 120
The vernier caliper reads mm 18.0
